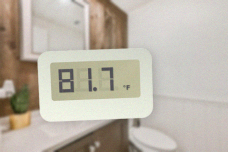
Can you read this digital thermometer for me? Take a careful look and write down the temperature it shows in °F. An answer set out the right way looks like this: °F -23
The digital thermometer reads °F 81.7
